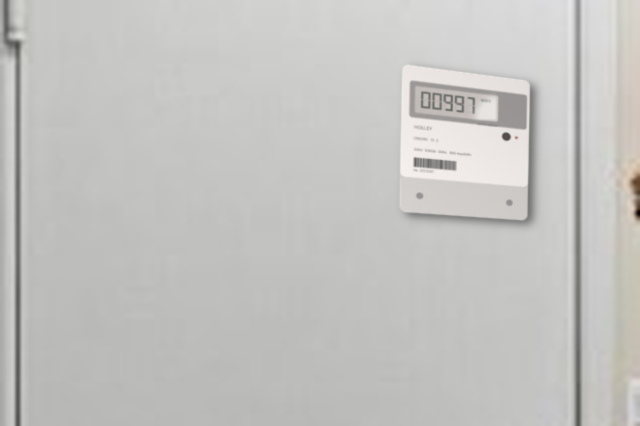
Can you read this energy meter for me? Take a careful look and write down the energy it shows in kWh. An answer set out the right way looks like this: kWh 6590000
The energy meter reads kWh 997
